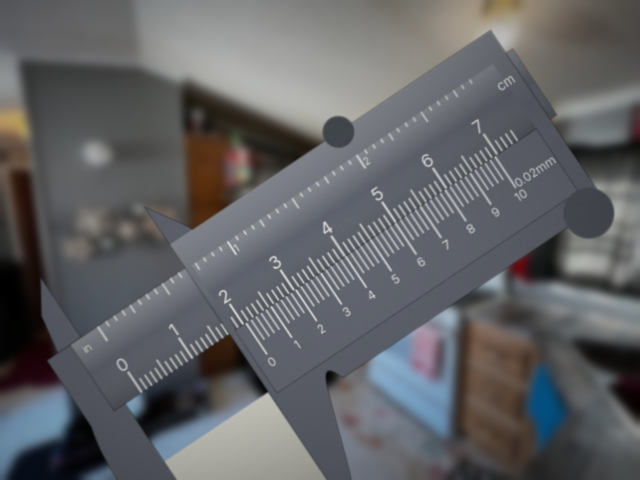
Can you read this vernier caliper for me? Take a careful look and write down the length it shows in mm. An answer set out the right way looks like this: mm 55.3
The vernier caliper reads mm 20.5
